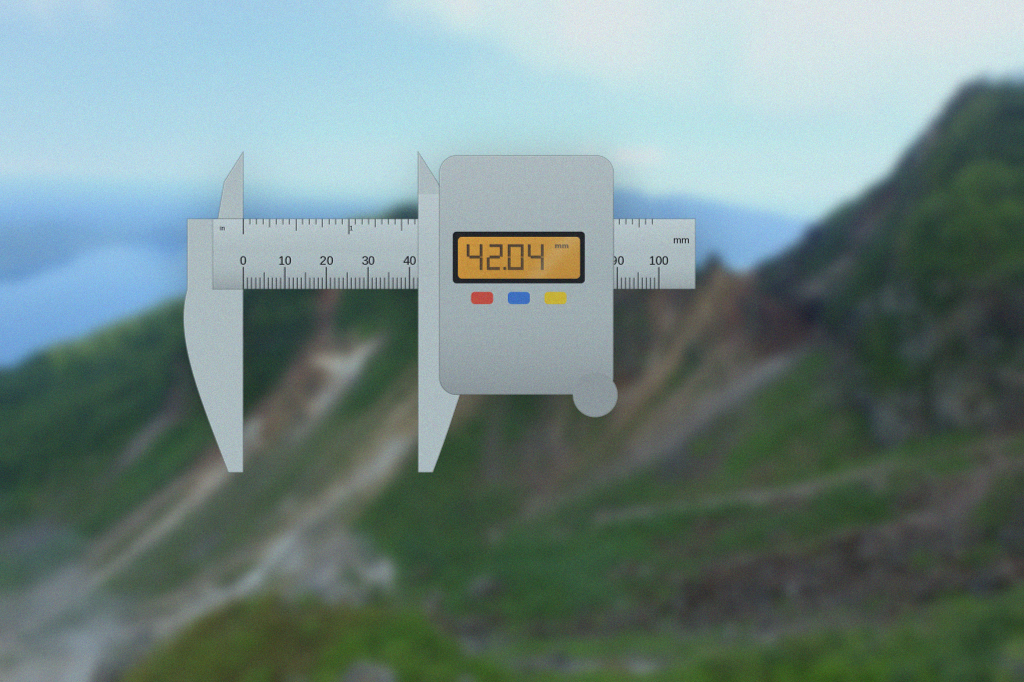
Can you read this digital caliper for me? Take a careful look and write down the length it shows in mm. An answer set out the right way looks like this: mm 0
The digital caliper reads mm 42.04
